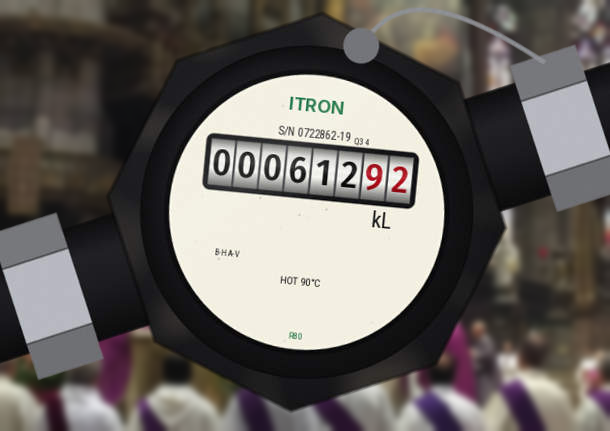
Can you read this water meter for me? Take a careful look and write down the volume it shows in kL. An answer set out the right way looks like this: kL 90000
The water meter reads kL 612.92
